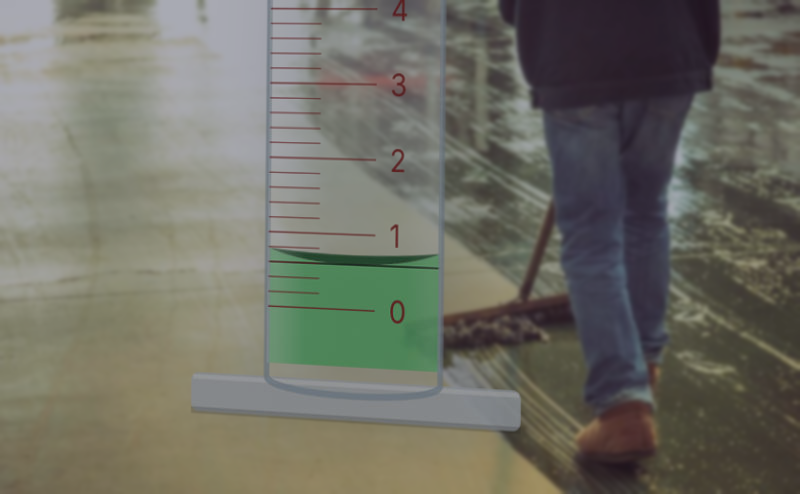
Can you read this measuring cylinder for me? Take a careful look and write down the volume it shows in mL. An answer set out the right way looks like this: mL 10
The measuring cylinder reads mL 0.6
